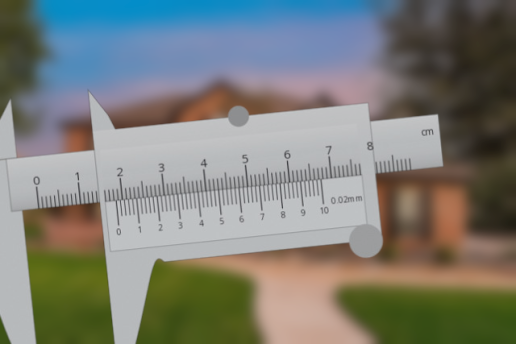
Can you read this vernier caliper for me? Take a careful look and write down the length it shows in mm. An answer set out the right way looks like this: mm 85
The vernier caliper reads mm 18.5
